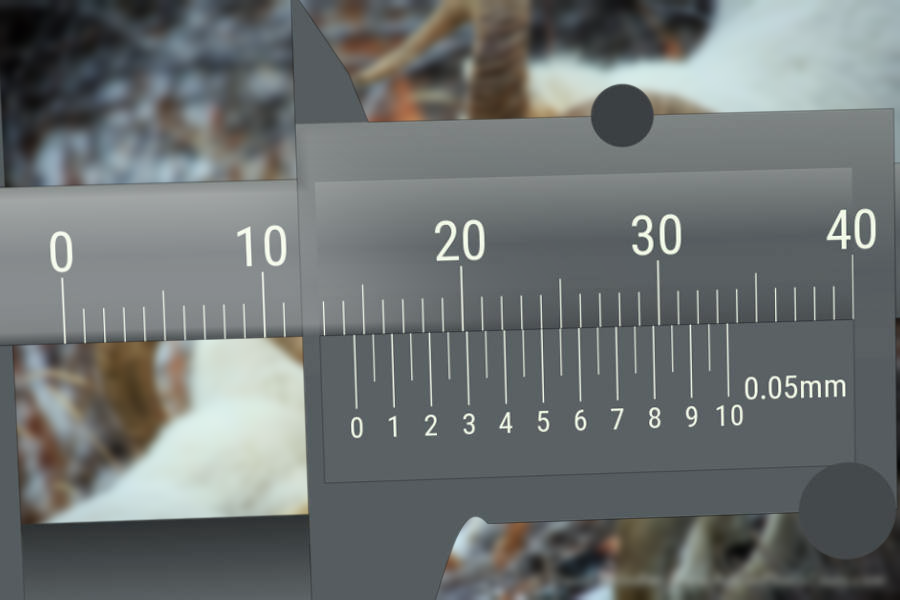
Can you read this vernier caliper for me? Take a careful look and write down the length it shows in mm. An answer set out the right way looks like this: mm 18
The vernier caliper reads mm 14.5
